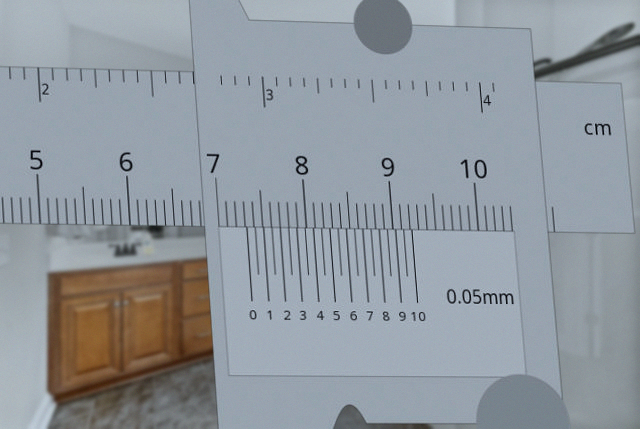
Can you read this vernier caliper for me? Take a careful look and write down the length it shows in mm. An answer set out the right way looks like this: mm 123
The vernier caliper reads mm 73.2
